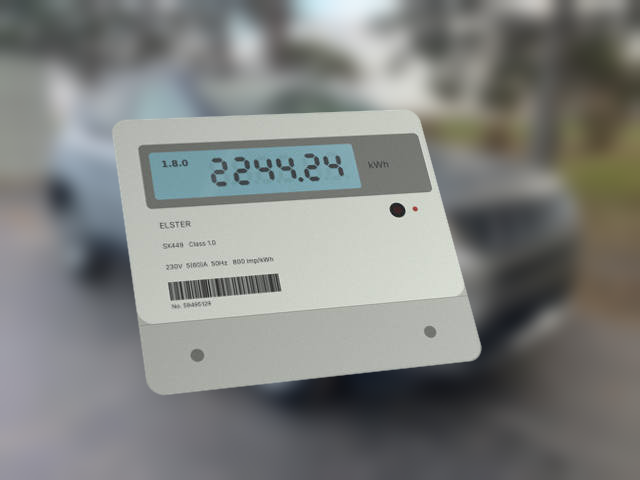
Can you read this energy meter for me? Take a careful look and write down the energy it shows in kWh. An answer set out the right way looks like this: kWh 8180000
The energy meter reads kWh 2244.24
